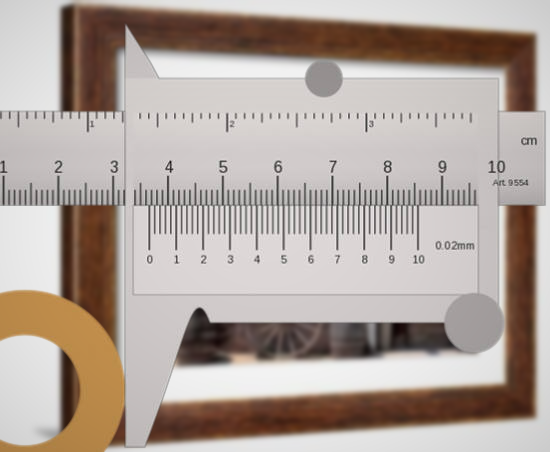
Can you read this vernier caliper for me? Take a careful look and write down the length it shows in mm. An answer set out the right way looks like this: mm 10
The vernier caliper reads mm 36.6
